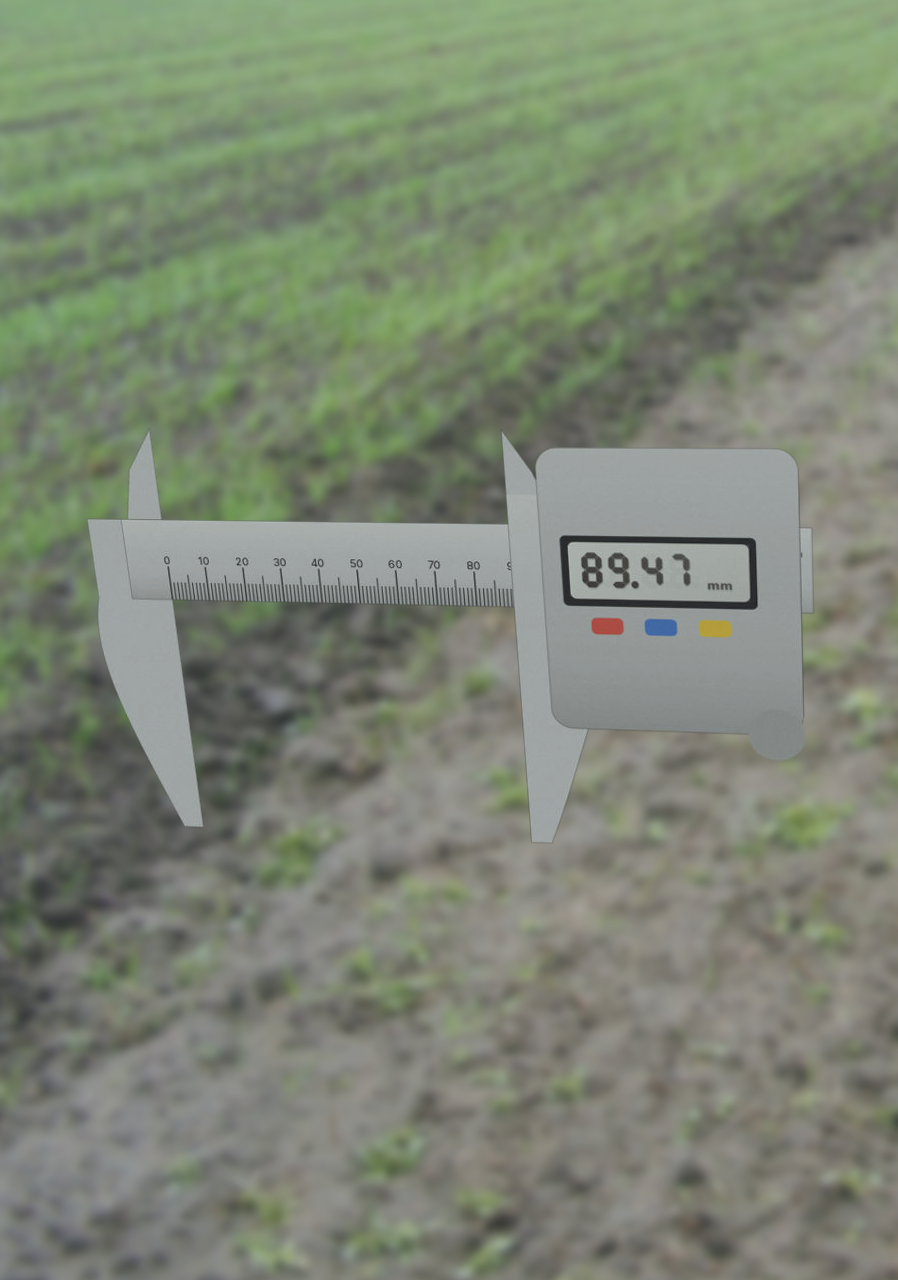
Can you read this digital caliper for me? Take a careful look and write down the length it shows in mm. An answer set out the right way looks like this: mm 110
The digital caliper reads mm 89.47
